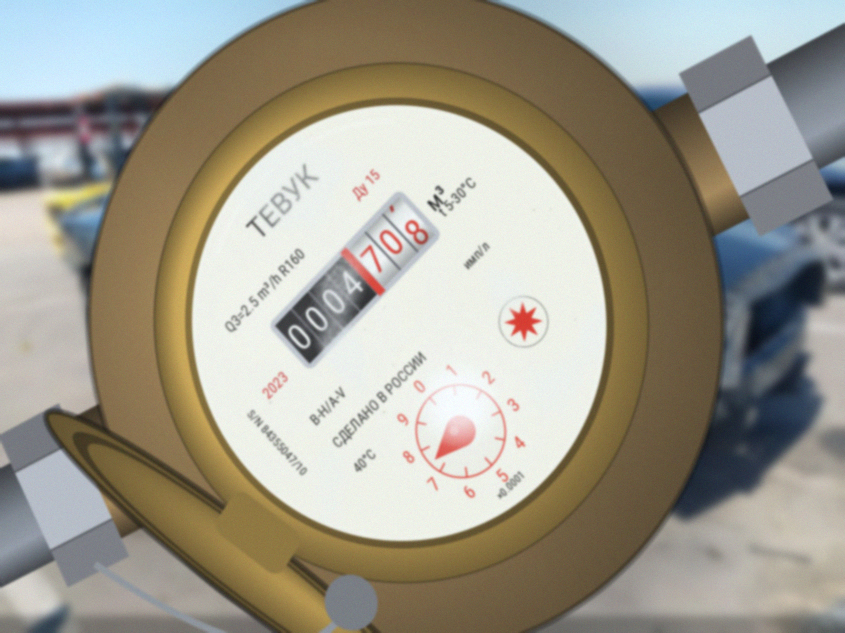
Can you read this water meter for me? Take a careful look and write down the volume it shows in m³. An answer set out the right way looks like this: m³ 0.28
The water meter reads m³ 4.7077
